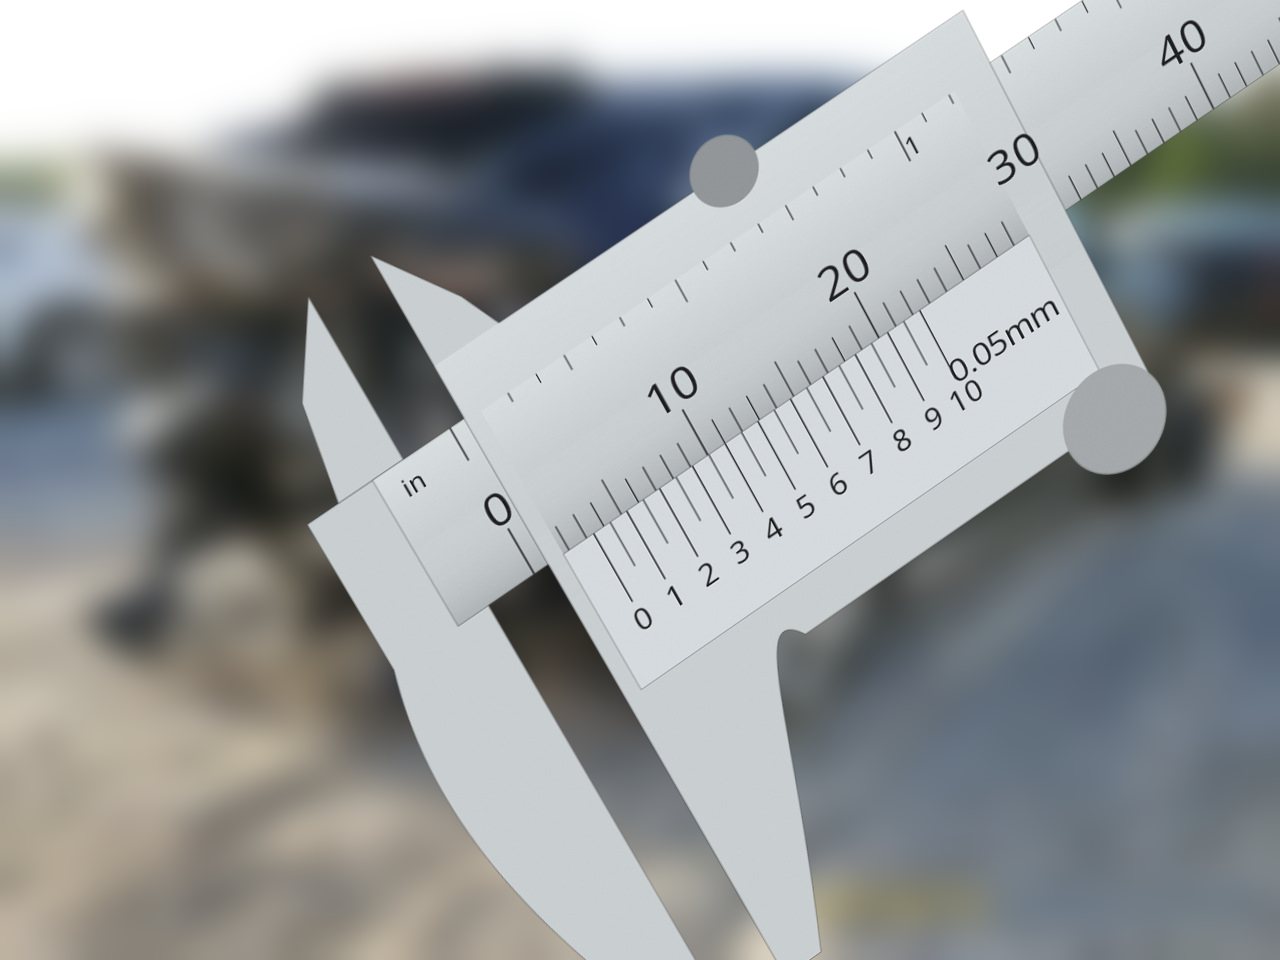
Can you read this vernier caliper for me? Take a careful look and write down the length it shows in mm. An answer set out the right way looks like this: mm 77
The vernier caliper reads mm 3.4
